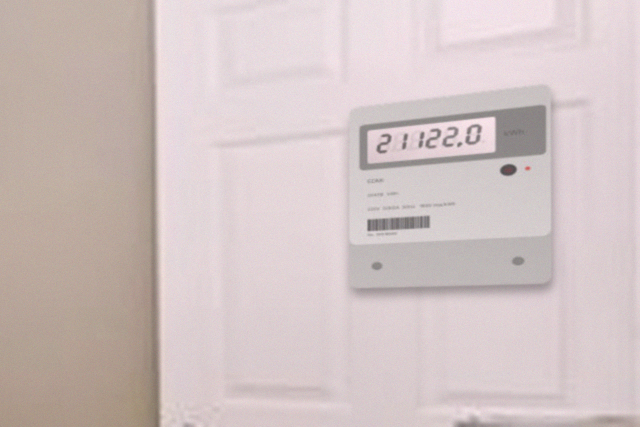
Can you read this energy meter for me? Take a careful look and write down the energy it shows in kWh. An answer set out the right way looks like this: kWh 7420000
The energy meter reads kWh 21122.0
